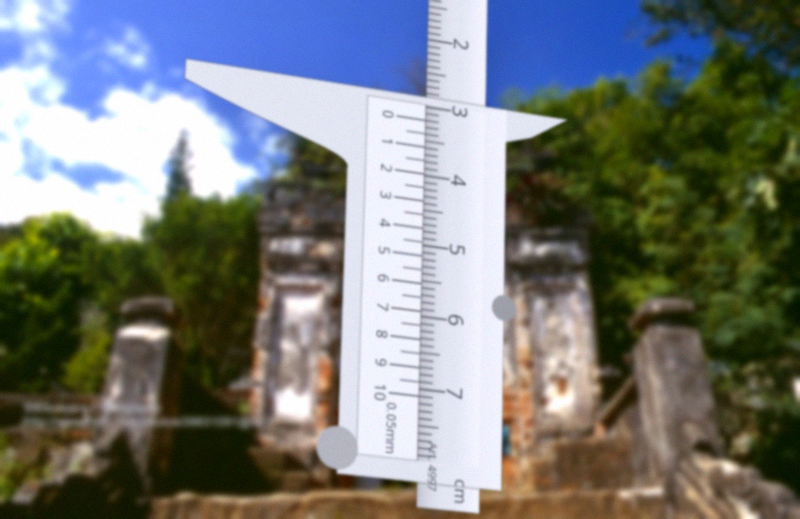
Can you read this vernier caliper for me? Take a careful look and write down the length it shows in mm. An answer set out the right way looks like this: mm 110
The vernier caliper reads mm 32.0
